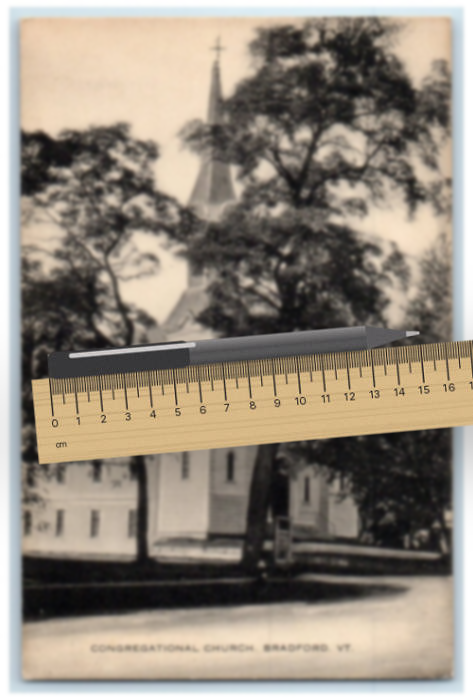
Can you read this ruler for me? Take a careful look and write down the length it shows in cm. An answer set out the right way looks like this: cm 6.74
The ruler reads cm 15
